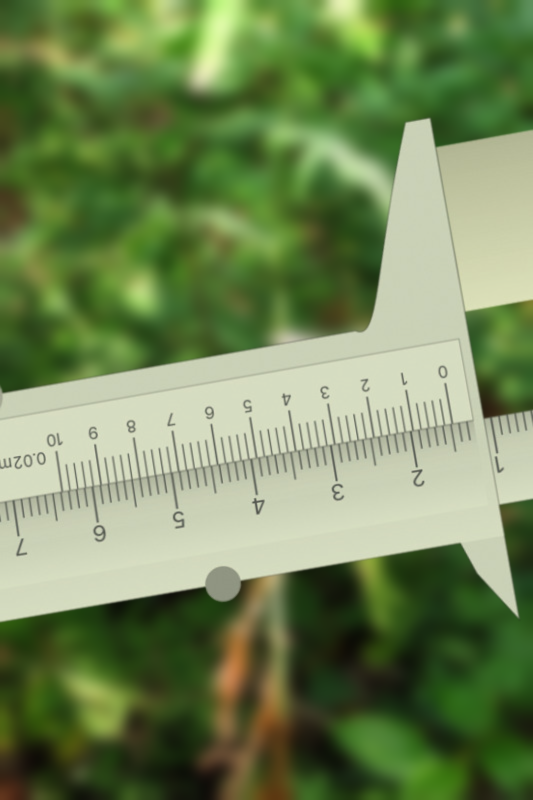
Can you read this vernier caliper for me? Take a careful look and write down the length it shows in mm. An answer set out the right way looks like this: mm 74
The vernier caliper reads mm 14.8
